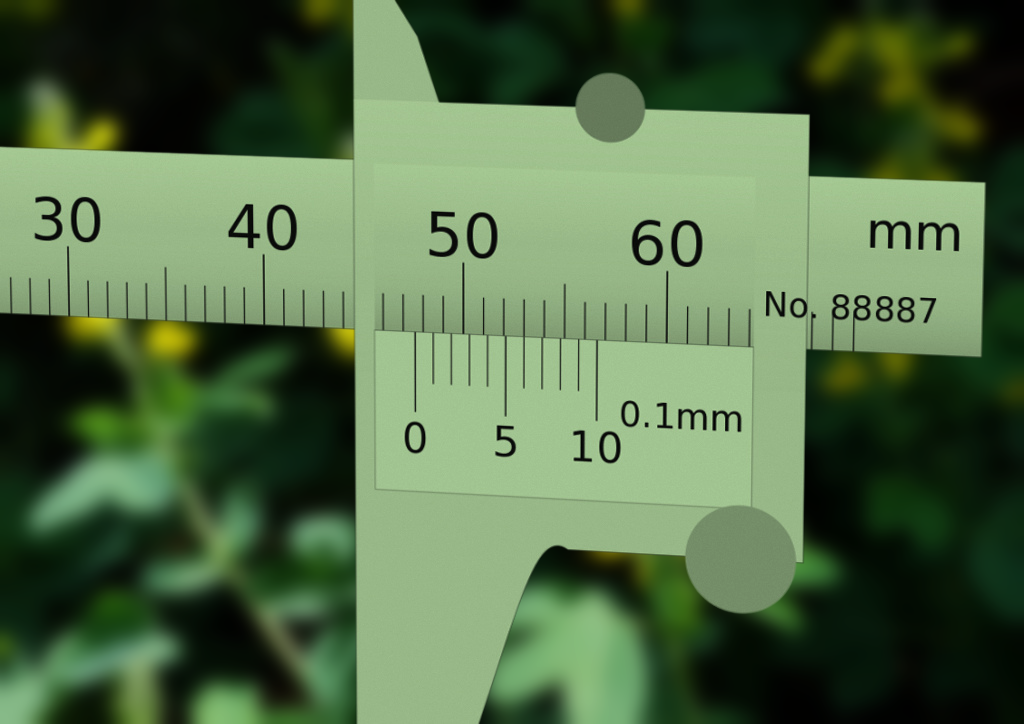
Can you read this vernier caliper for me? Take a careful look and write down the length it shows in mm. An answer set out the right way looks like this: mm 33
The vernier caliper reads mm 47.6
